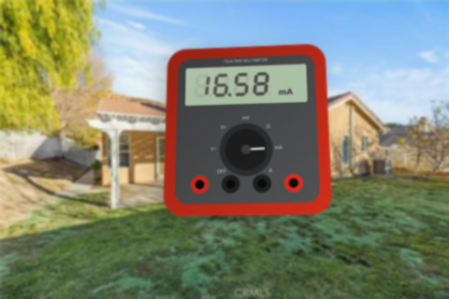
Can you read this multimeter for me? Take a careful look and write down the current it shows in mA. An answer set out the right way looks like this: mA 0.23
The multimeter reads mA 16.58
